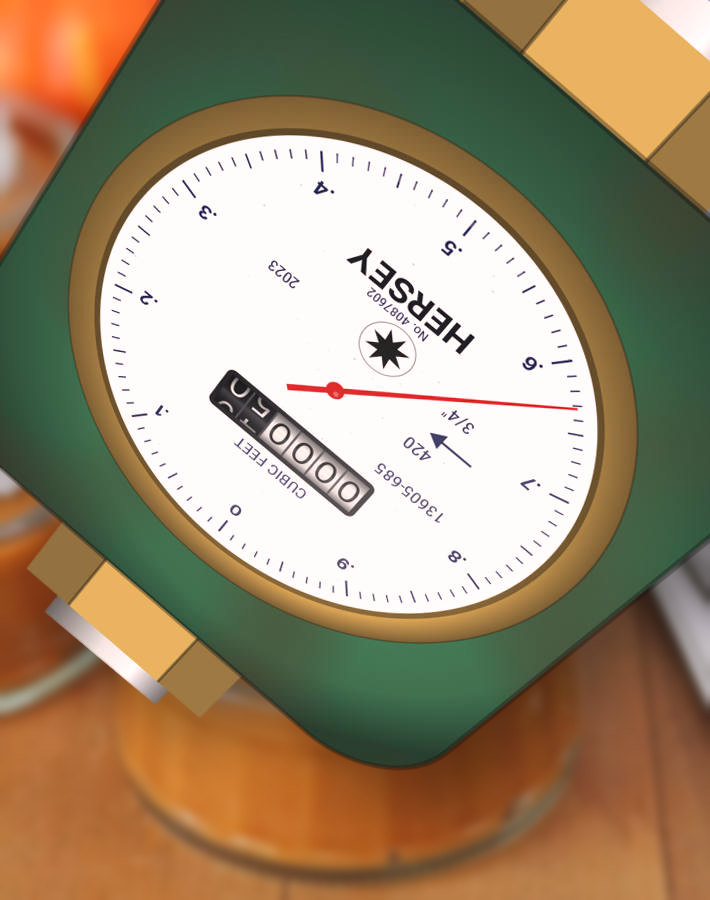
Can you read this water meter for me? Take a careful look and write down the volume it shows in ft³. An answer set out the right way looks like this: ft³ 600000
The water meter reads ft³ 49.63
